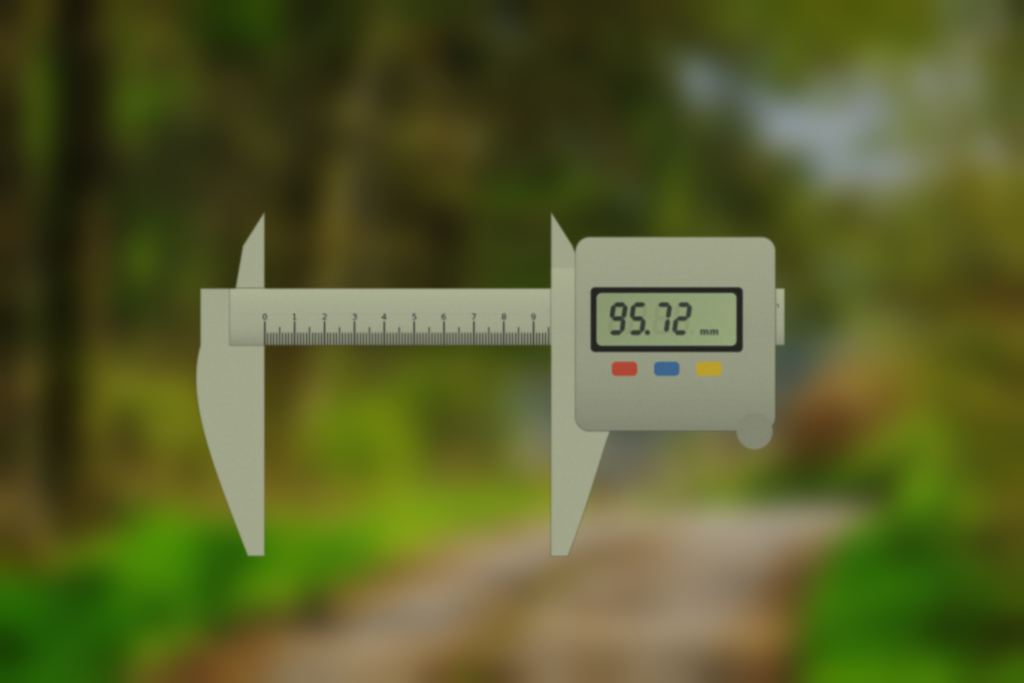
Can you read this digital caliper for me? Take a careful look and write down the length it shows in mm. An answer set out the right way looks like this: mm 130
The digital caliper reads mm 95.72
